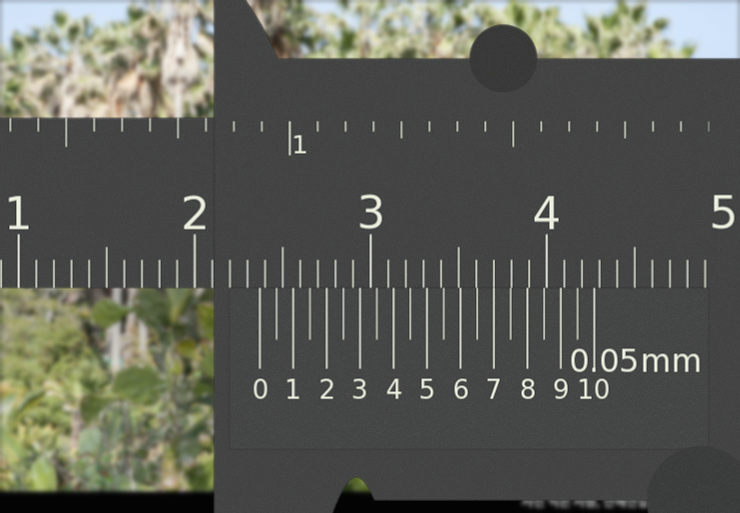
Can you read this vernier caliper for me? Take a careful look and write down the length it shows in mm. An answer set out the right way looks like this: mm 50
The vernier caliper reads mm 23.7
